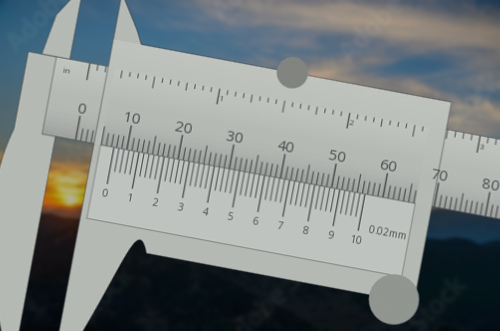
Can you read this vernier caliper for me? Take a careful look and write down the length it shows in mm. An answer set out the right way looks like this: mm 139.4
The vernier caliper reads mm 7.5
